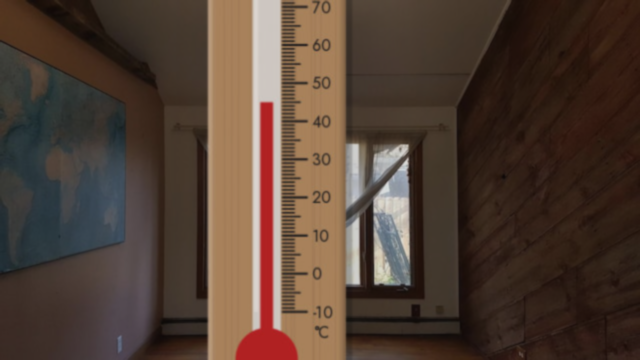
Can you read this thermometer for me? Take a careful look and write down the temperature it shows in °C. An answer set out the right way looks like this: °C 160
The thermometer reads °C 45
